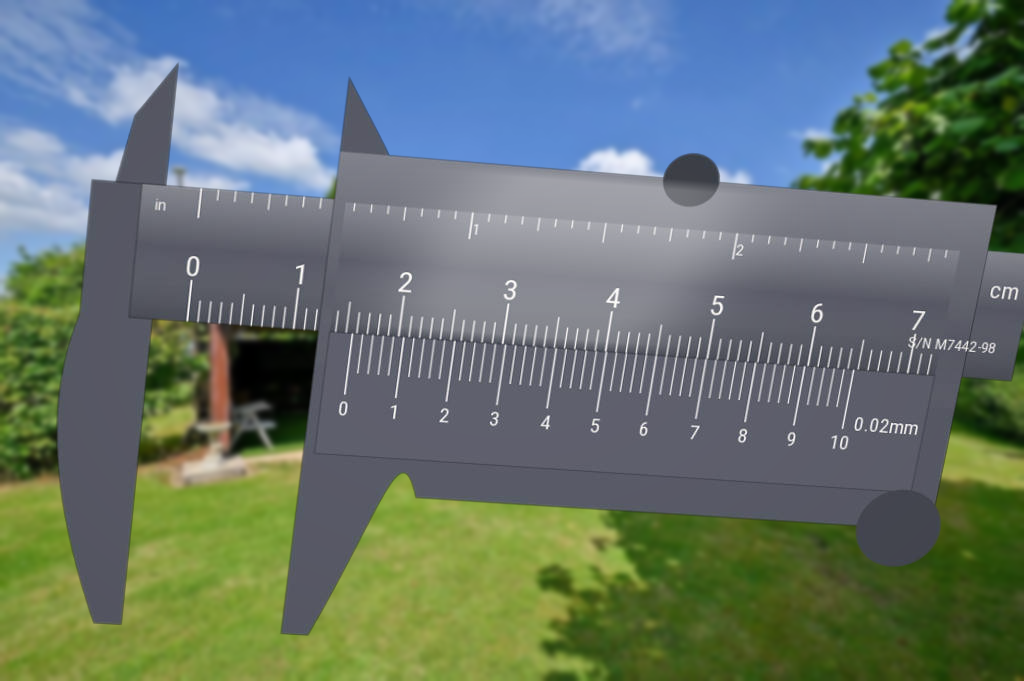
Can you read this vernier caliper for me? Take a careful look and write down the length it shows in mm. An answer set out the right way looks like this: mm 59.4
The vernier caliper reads mm 15.6
